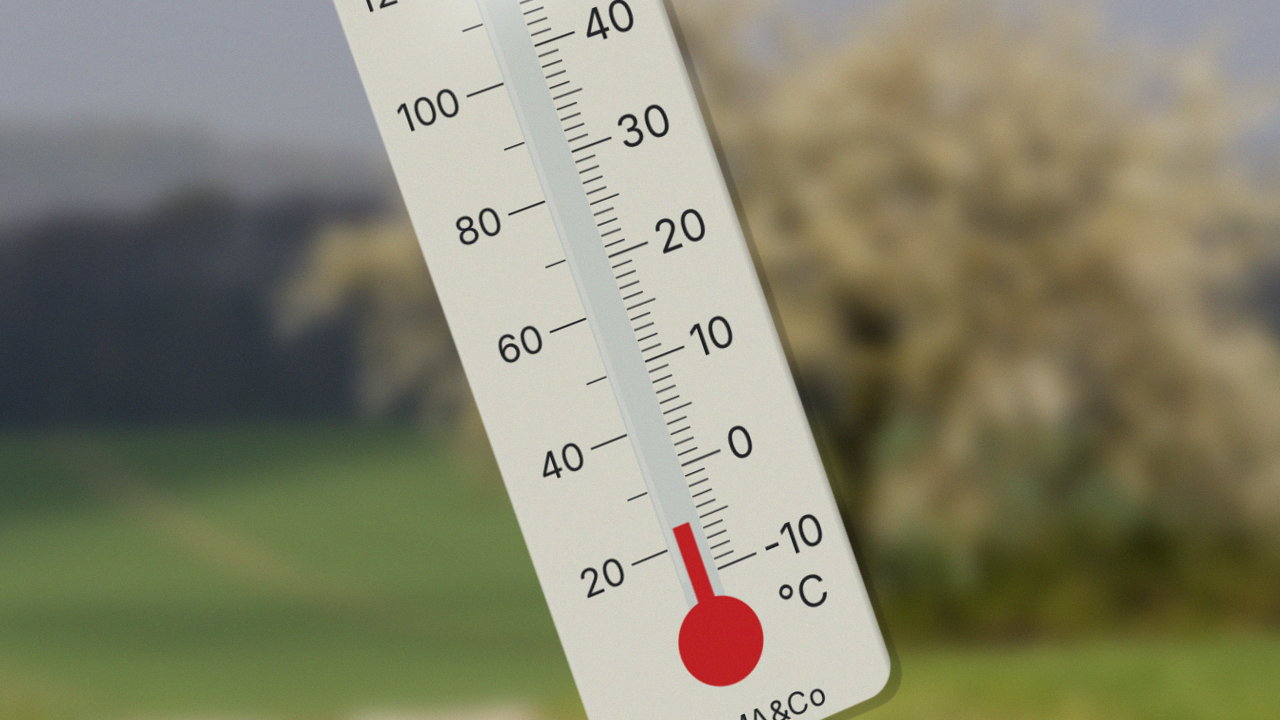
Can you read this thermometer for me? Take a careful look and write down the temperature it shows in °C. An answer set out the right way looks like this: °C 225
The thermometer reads °C -5
